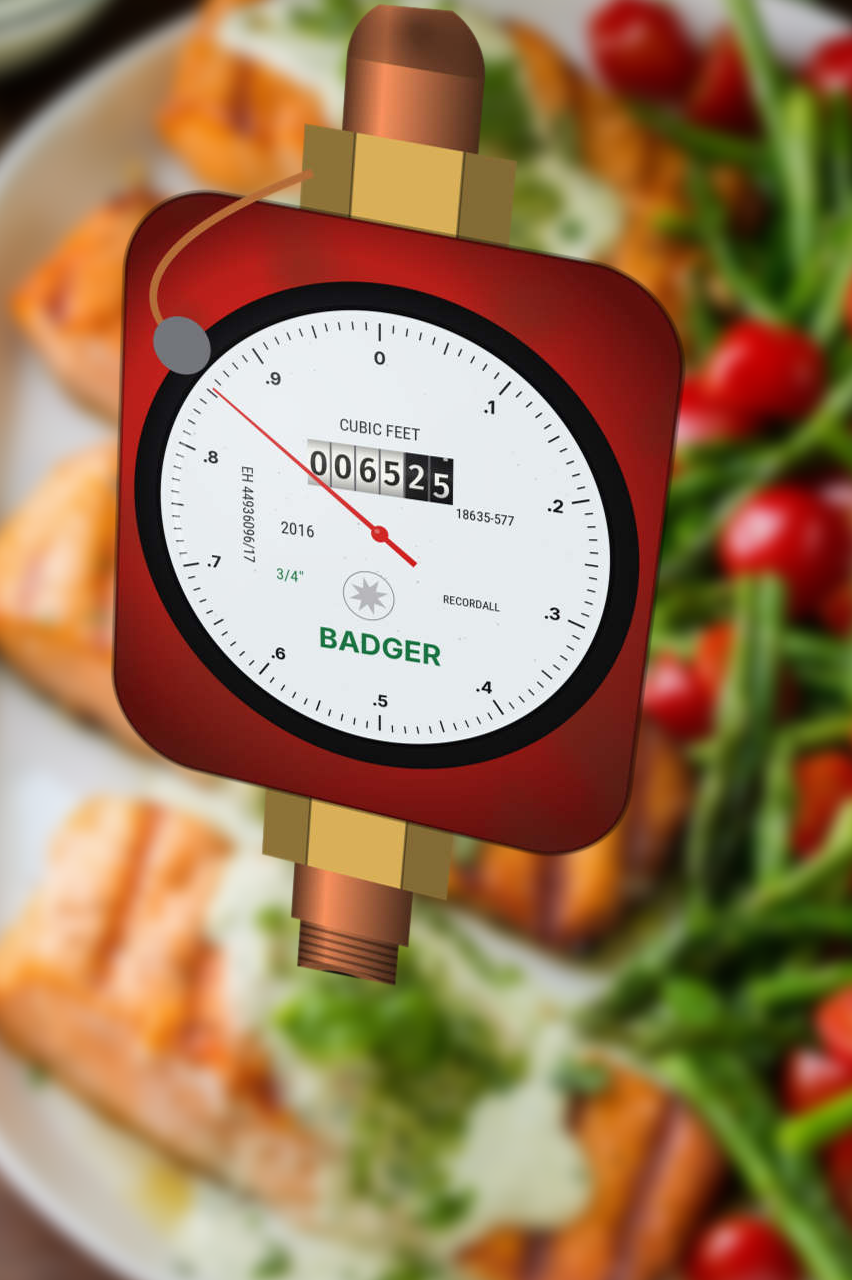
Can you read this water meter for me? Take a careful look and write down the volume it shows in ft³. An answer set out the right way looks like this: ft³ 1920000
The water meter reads ft³ 6524.85
